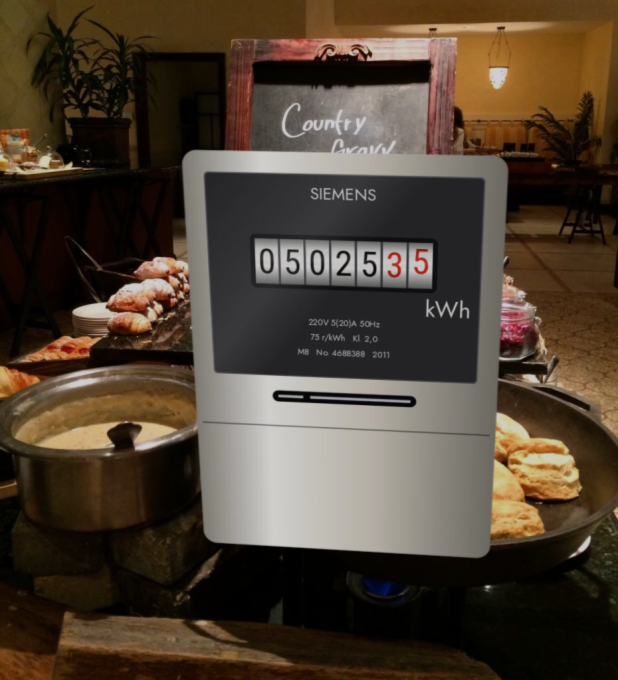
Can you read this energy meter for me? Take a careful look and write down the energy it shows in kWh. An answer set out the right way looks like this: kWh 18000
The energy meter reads kWh 5025.35
